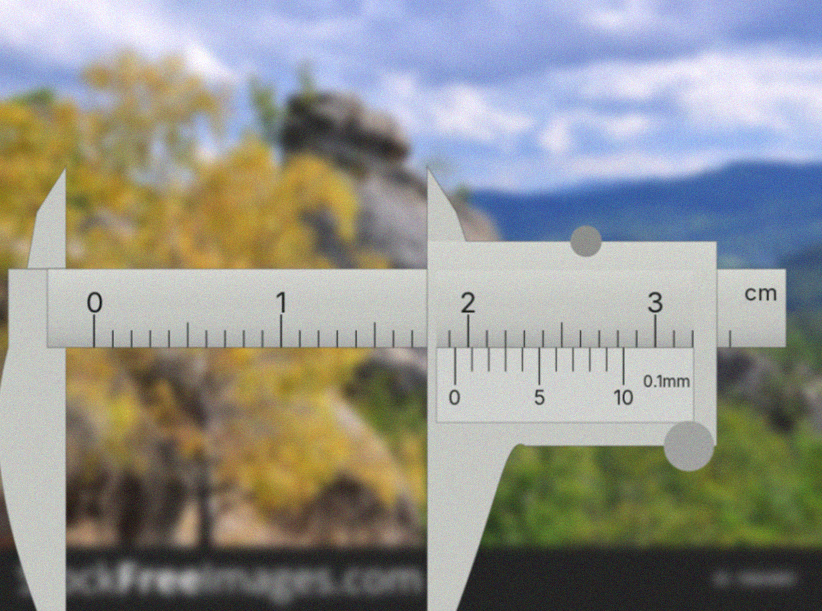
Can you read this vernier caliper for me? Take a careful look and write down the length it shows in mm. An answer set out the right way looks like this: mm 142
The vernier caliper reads mm 19.3
